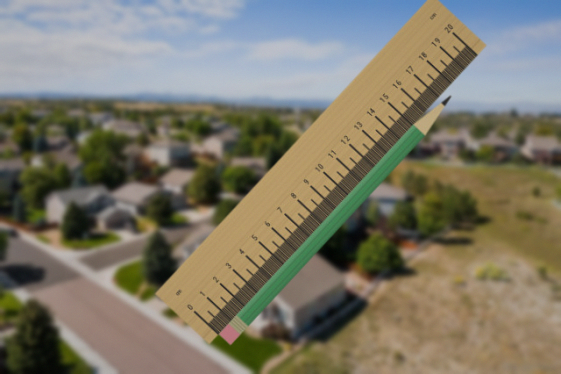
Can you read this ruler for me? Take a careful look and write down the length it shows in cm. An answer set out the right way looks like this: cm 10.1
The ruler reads cm 17.5
